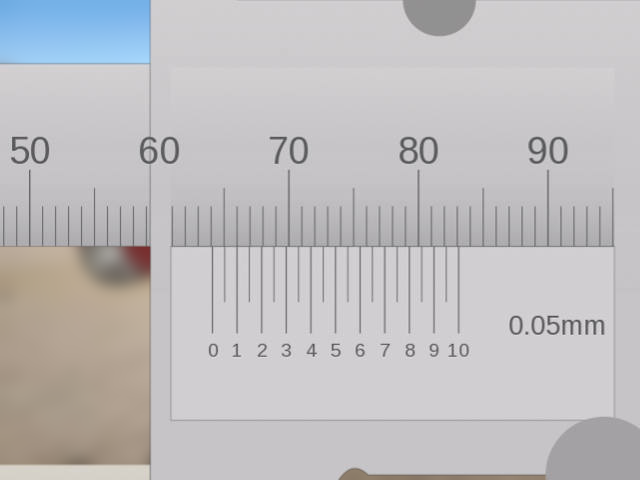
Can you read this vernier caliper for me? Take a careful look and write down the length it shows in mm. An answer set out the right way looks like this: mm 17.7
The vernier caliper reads mm 64.1
